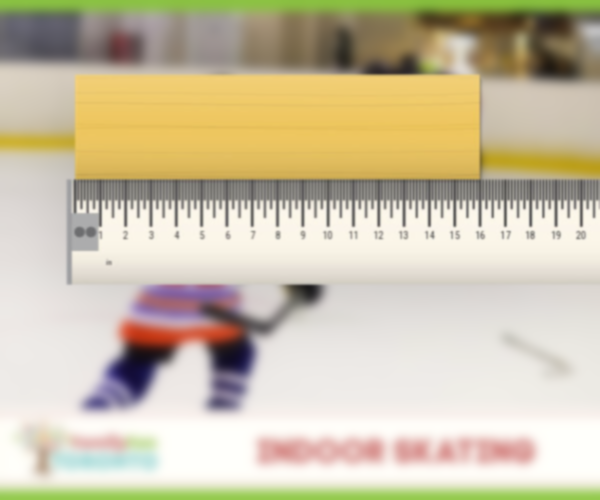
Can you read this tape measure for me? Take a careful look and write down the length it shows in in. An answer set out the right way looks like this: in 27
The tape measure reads in 16
